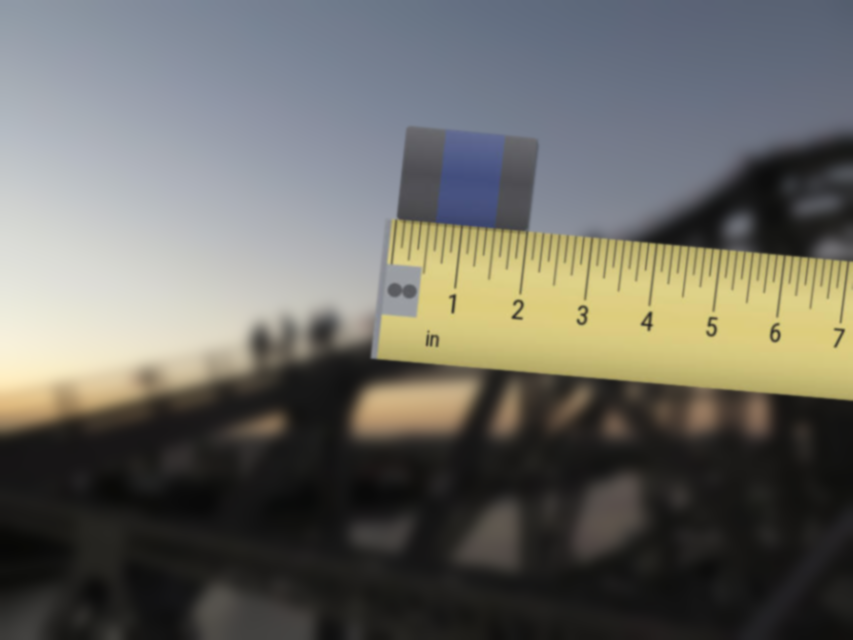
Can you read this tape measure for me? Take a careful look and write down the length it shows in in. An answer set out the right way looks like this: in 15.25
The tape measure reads in 2
